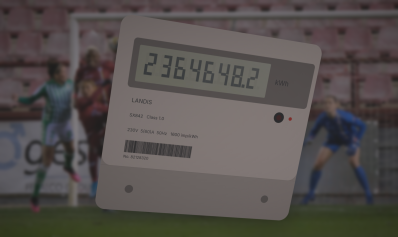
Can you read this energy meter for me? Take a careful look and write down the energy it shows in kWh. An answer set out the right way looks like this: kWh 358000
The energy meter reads kWh 2364648.2
